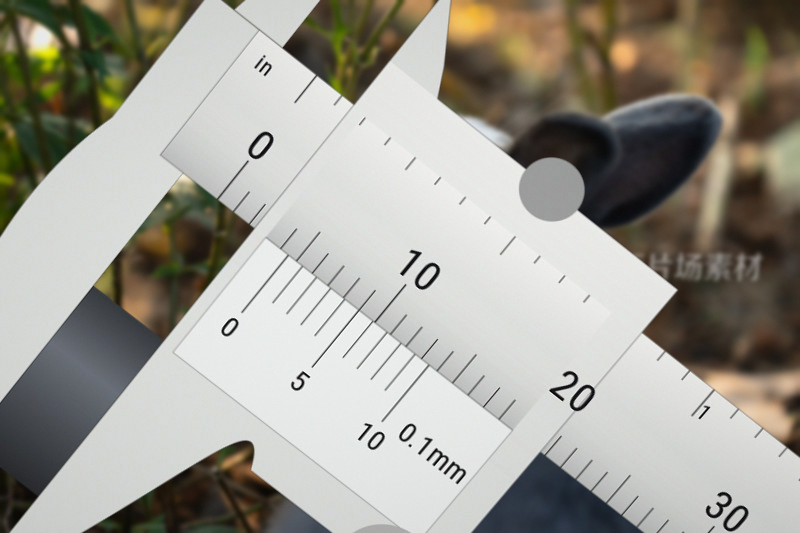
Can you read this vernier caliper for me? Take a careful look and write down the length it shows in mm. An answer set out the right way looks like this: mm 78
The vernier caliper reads mm 4.5
